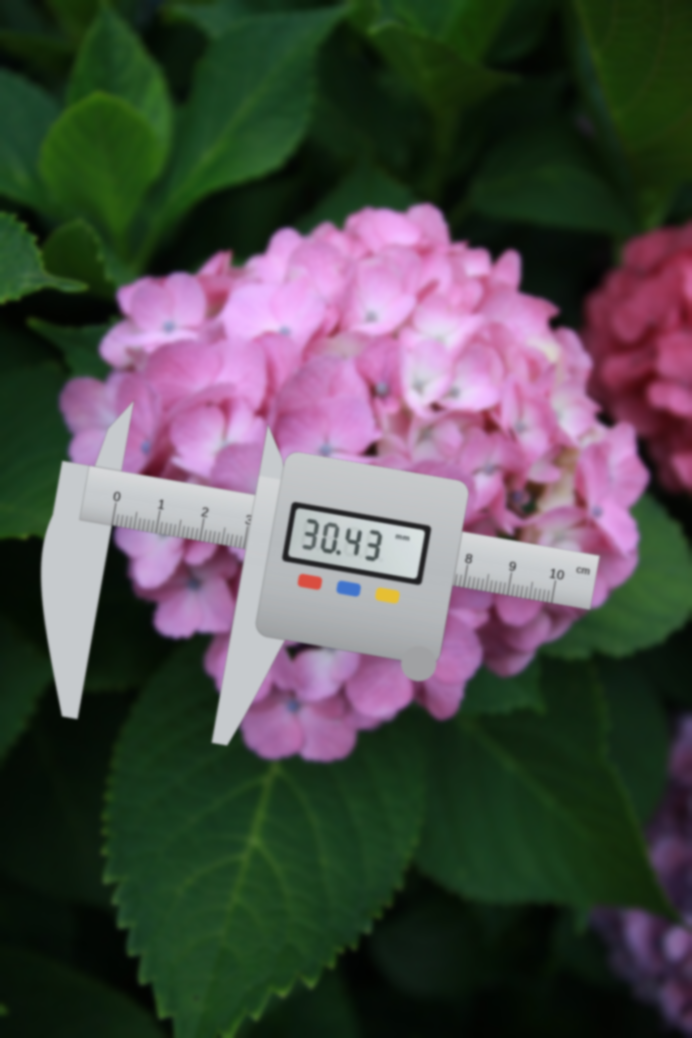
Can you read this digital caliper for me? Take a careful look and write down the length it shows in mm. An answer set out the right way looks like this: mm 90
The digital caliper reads mm 30.43
